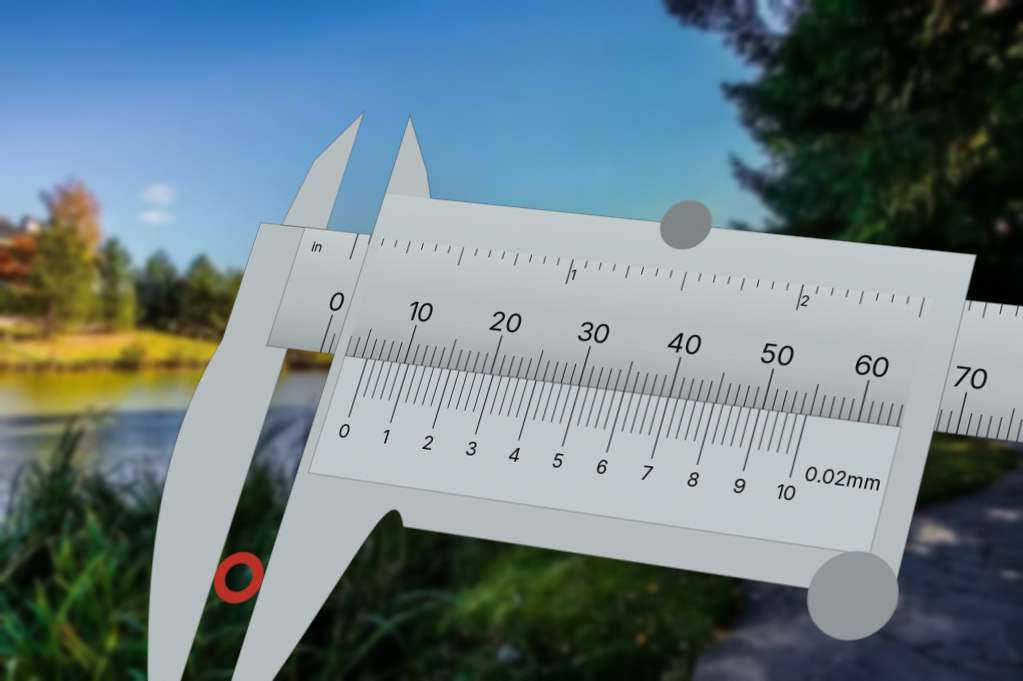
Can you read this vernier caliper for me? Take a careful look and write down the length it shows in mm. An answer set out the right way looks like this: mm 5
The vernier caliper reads mm 5.6
